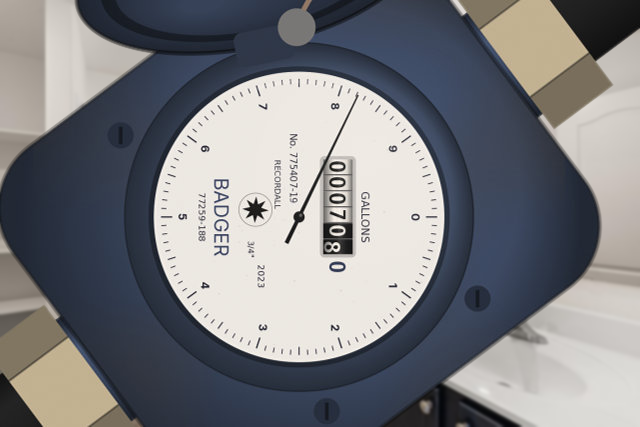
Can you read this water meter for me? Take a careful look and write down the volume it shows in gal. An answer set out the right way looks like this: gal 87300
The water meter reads gal 7078.2
